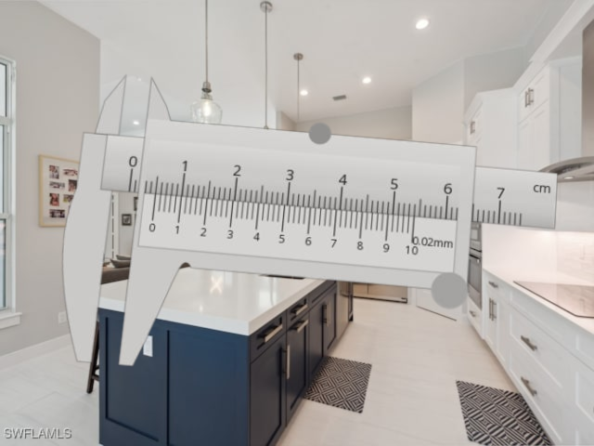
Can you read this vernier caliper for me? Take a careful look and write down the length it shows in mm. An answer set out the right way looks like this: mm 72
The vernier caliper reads mm 5.0
